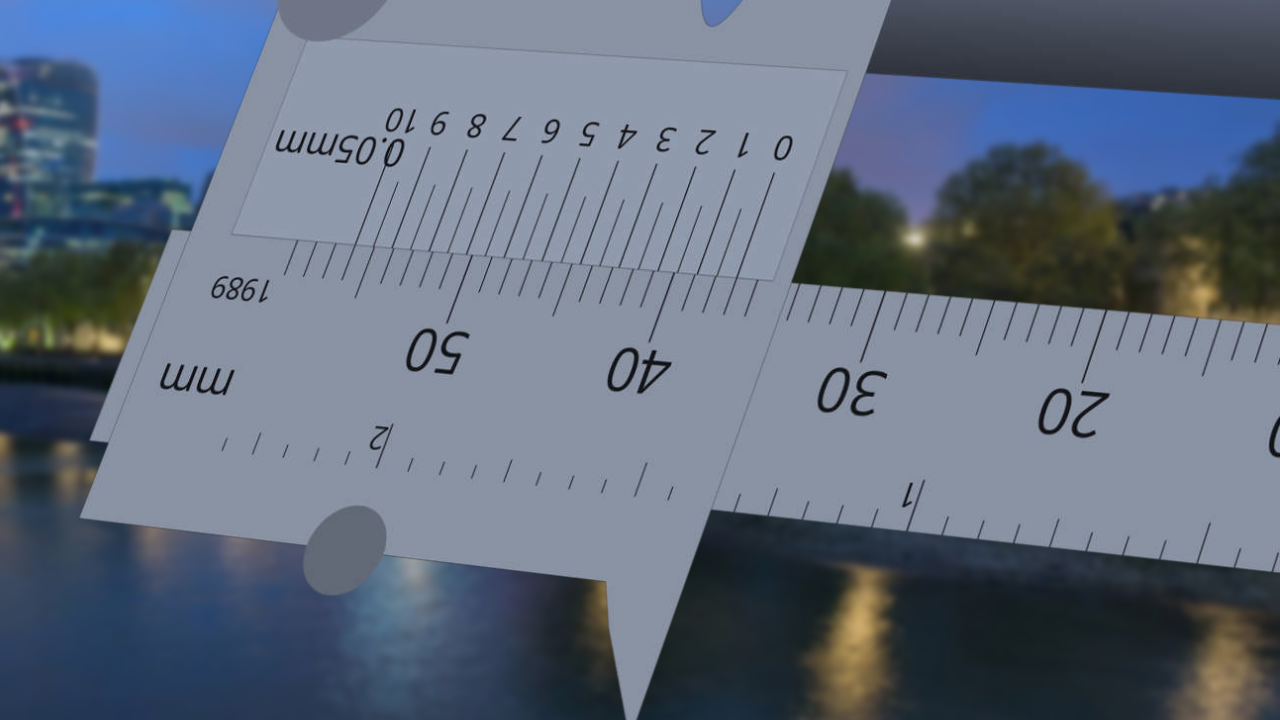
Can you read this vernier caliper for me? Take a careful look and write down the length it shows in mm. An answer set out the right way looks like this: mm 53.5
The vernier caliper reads mm 37.0
